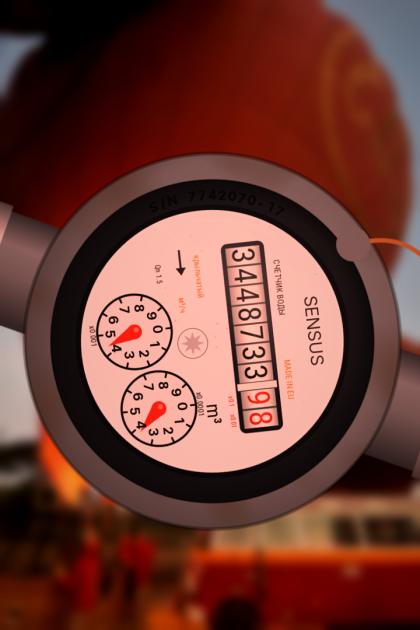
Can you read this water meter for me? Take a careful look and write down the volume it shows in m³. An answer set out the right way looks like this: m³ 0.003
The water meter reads m³ 3448733.9843
